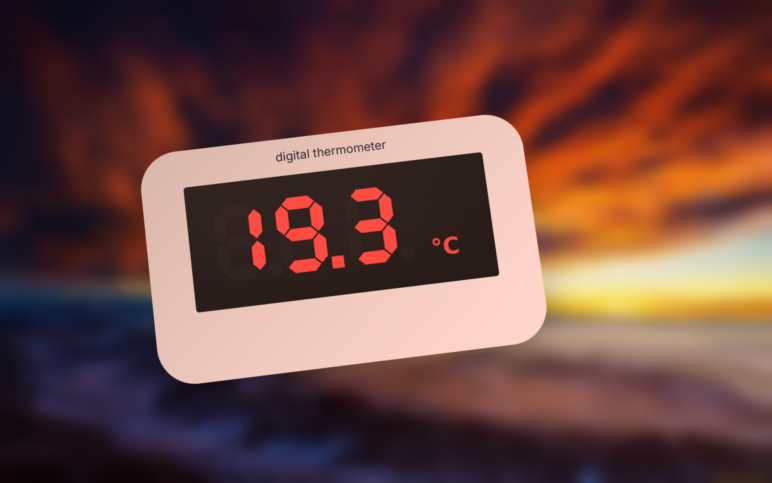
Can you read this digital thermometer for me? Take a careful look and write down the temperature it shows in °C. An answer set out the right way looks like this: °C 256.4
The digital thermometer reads °C 19.3
